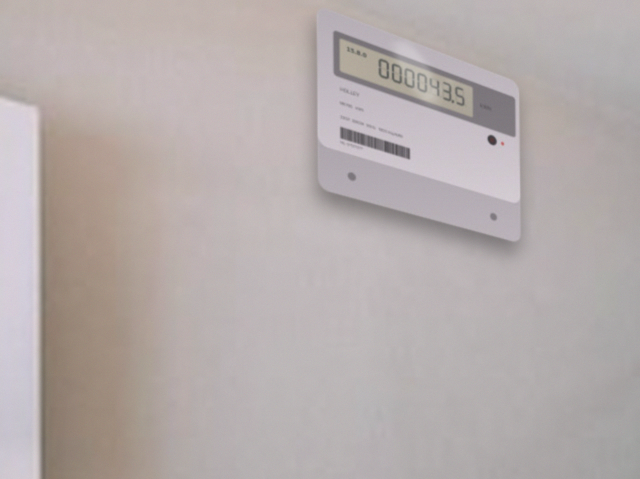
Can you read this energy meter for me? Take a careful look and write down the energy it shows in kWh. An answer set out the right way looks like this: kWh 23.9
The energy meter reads kWh 43.5
